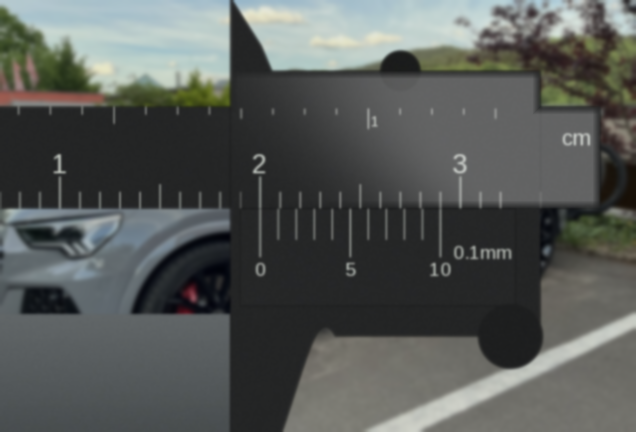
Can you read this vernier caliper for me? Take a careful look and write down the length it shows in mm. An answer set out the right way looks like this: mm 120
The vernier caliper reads mm 20.0
